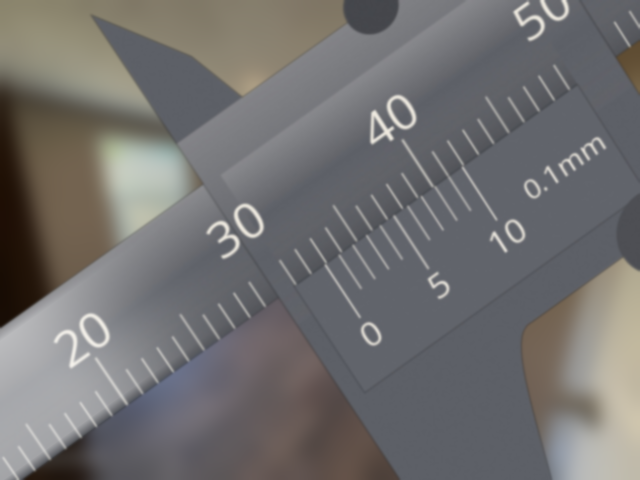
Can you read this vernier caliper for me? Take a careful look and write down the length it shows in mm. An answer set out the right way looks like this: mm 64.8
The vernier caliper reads mm 32.9
